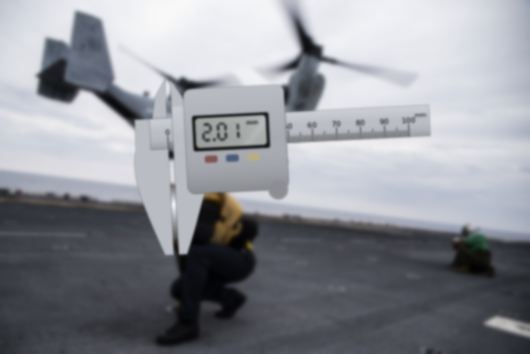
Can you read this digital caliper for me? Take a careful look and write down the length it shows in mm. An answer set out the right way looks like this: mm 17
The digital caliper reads mm 2.01
